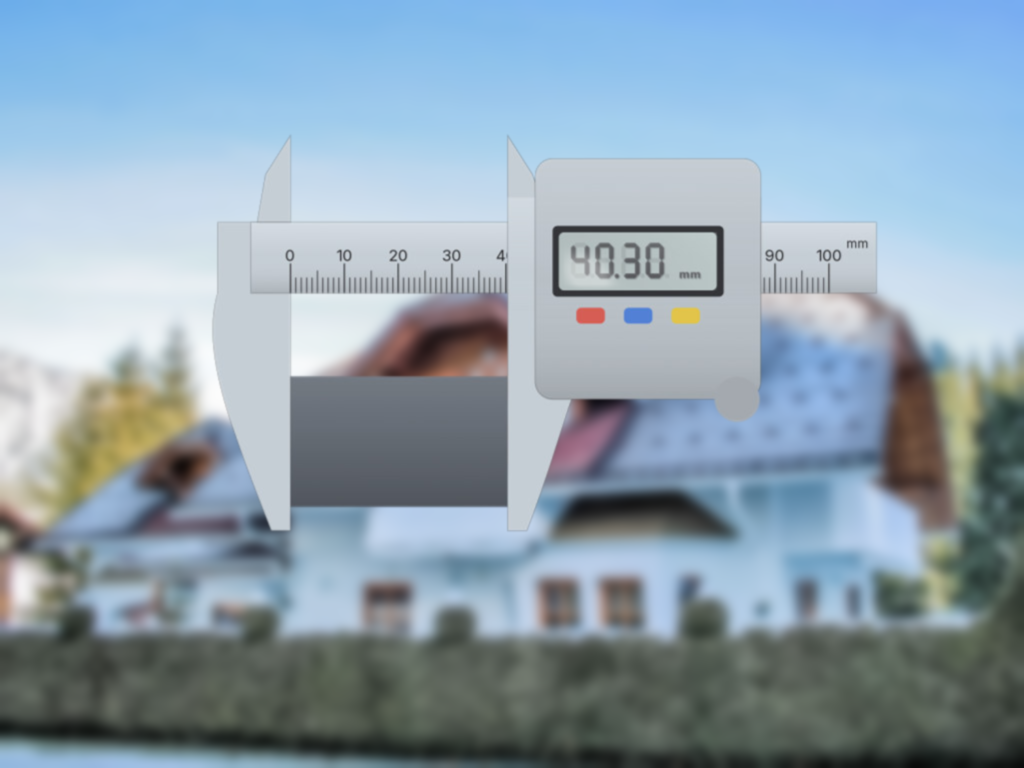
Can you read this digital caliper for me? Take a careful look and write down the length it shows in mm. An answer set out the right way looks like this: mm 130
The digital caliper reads mm 40.30
